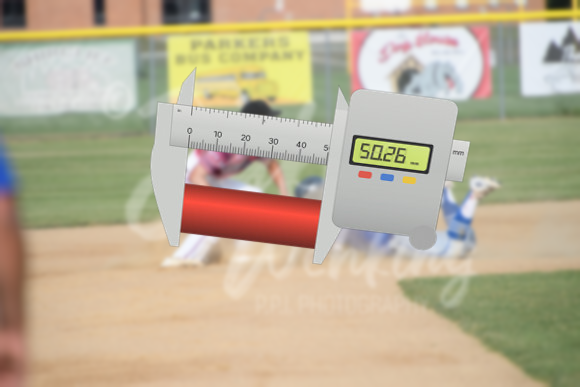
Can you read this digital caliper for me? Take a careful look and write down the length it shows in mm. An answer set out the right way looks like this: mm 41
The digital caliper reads mm 50.26
